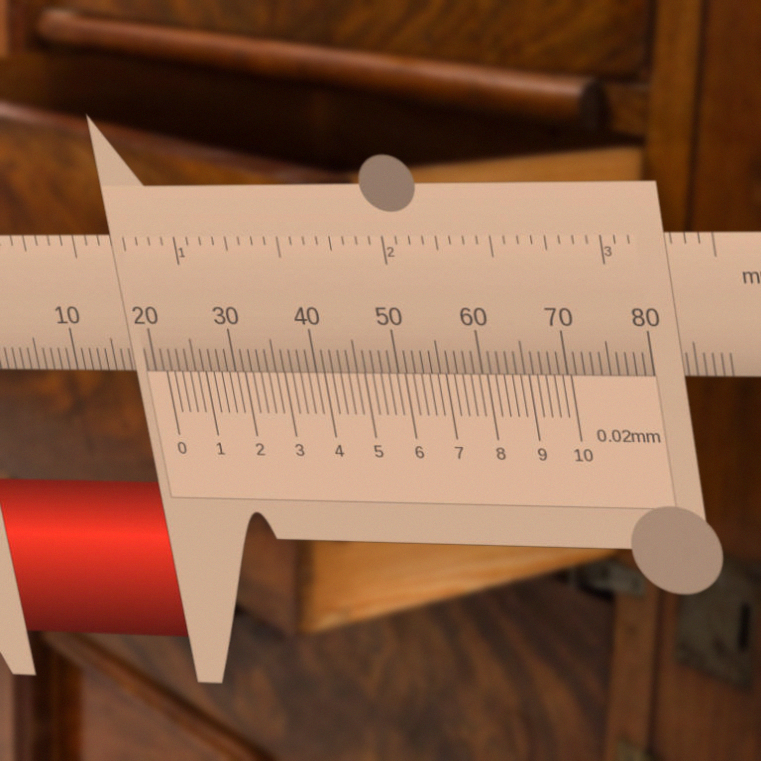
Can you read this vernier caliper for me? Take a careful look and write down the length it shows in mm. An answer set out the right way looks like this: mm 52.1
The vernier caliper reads mm 21.4
